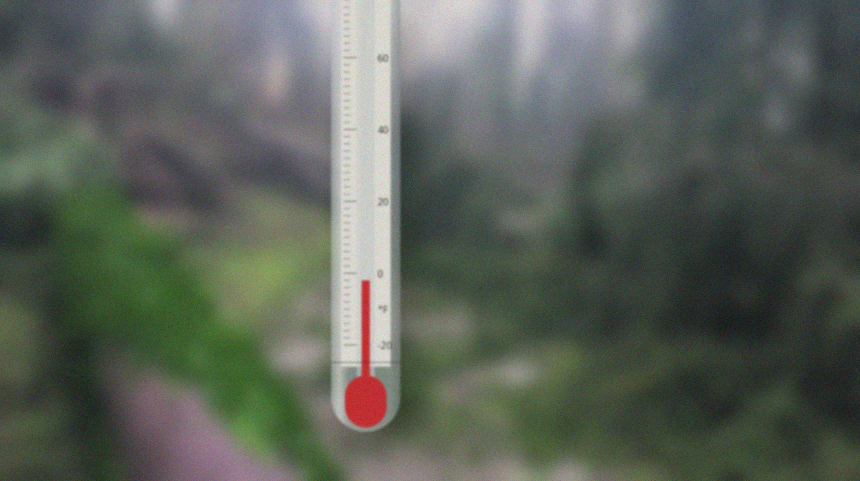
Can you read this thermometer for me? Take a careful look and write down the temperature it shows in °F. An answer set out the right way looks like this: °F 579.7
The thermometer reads °F -2
